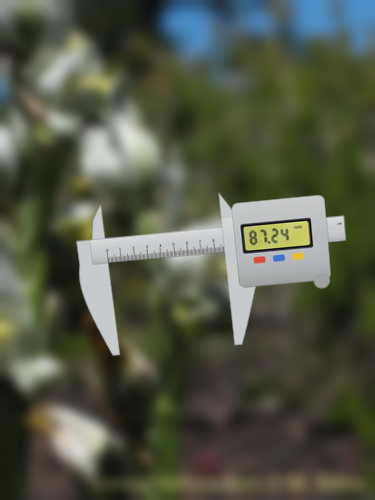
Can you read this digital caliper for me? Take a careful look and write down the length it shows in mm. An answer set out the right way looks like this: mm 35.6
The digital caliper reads mm 87.24
